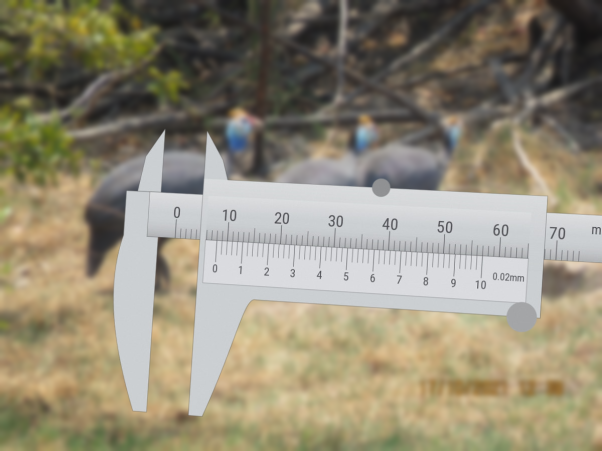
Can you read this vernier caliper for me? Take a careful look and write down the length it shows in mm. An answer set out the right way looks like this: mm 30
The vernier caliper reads mm 8.0
